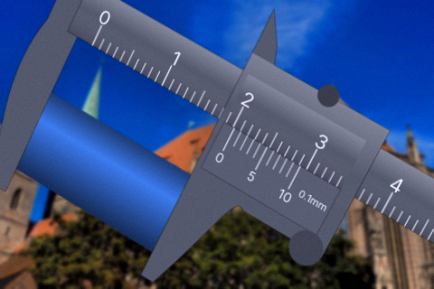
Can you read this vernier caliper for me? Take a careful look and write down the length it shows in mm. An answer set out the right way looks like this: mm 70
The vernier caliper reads mm 20.2
